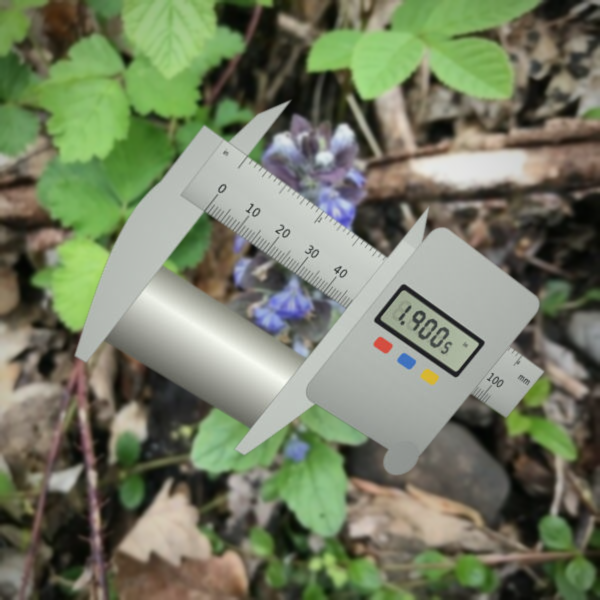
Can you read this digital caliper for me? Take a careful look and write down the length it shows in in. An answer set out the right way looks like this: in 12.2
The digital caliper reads in 1.9005
